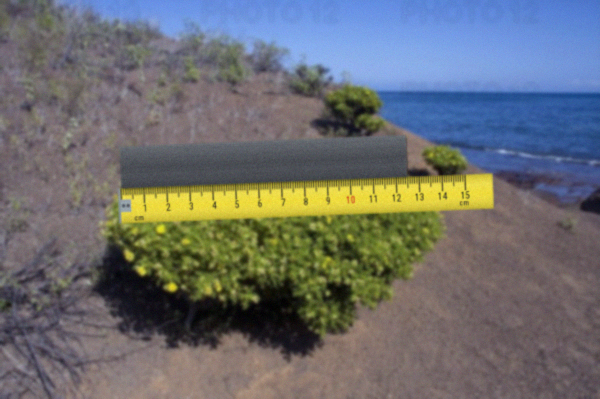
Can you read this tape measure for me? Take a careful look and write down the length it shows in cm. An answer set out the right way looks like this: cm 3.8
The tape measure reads cm 12.5
